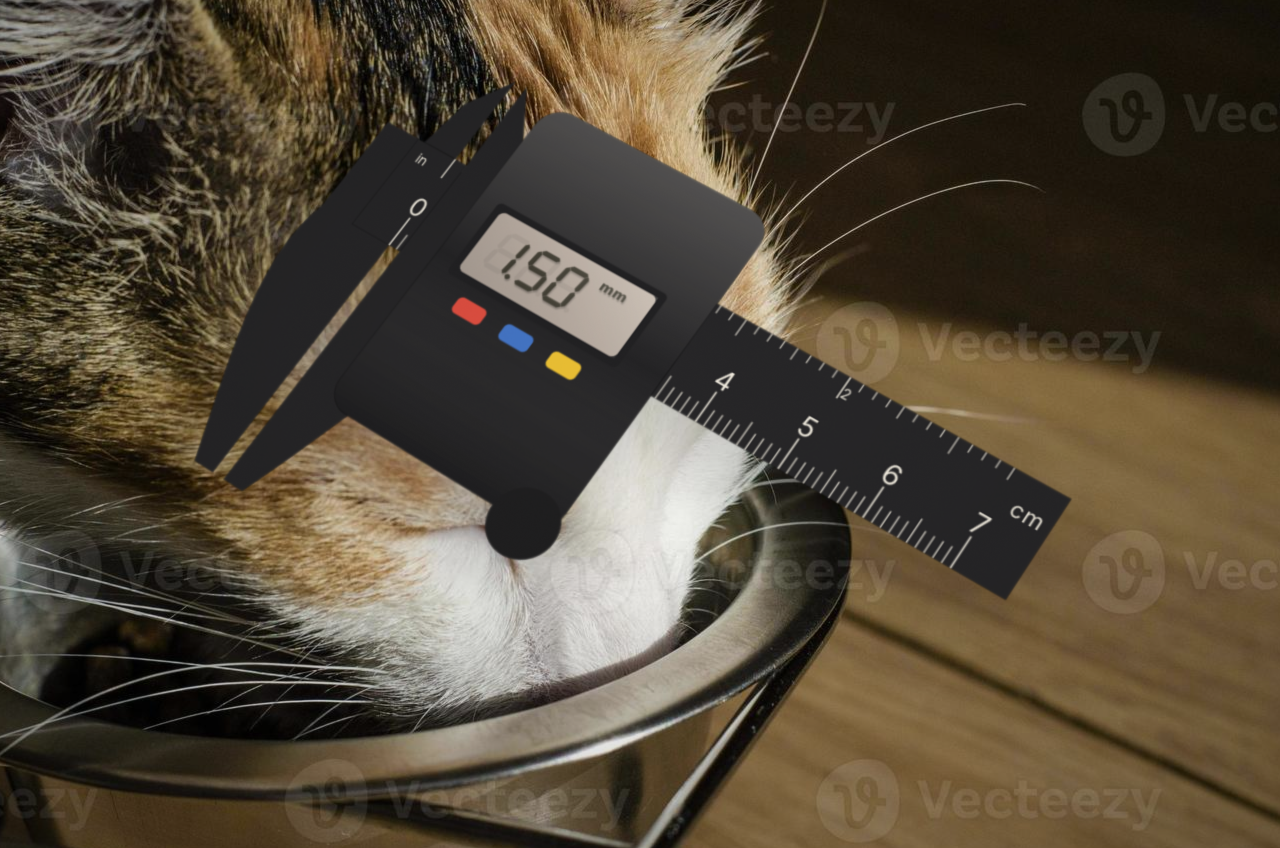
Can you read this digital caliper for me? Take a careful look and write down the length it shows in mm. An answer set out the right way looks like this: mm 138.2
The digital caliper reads mm 1.50
